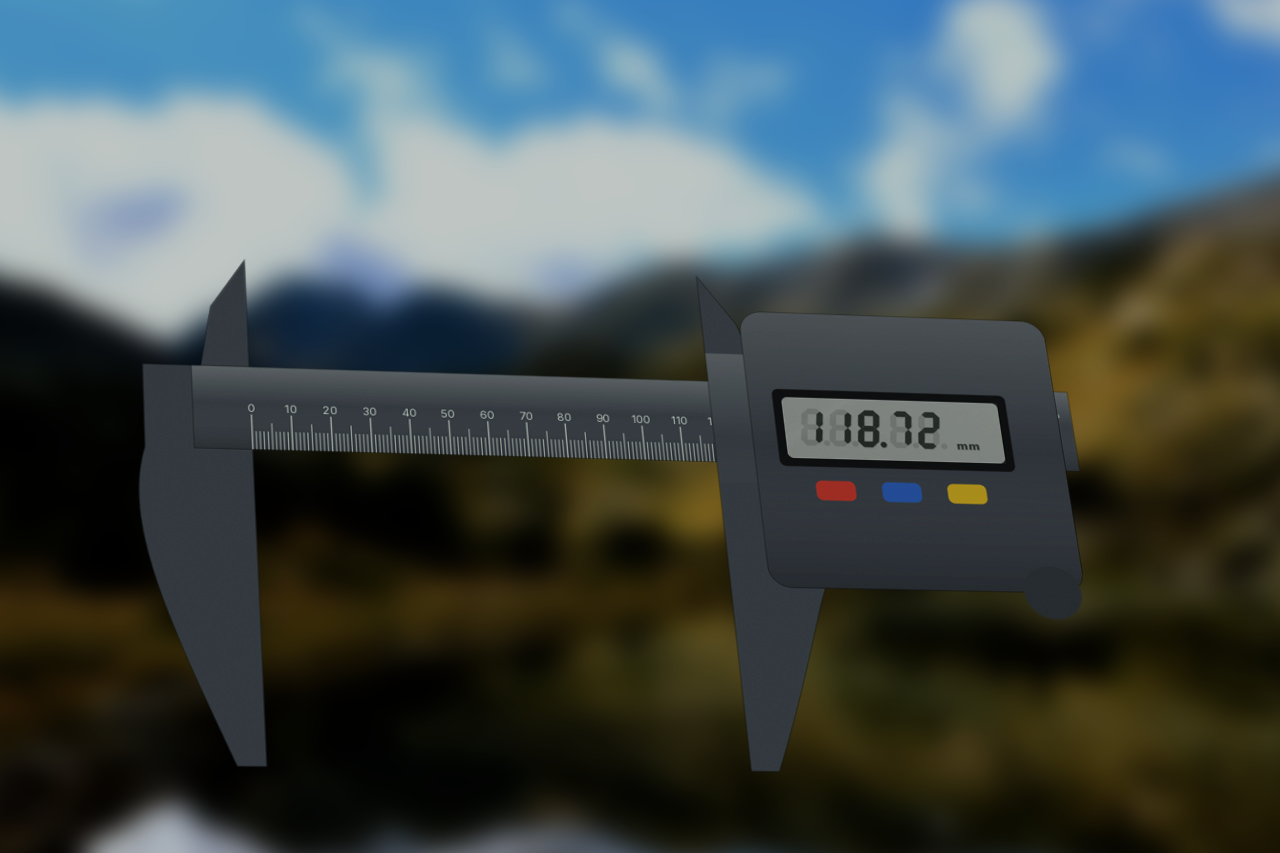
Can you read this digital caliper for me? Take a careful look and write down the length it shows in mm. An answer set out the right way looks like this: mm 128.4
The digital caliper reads mm 118.72
